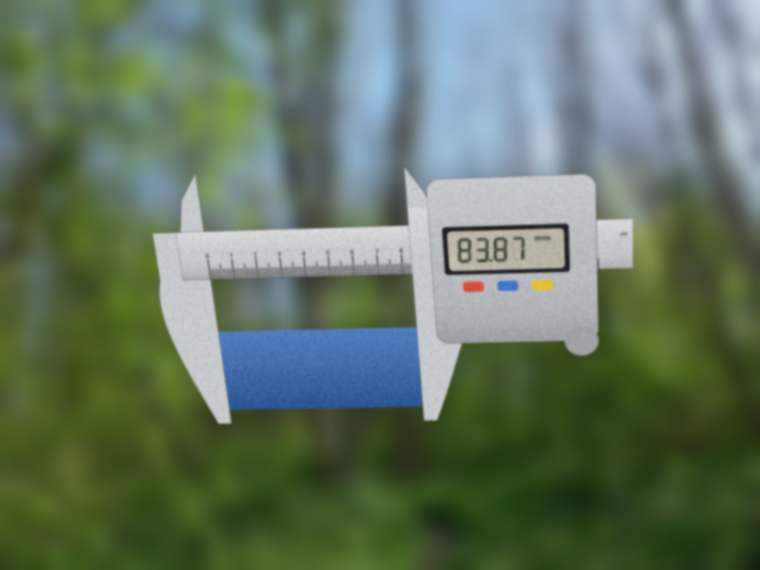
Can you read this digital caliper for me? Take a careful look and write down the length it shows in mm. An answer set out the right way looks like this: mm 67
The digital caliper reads mm 83.87
